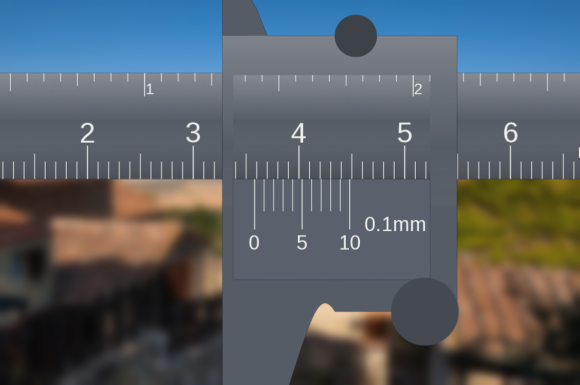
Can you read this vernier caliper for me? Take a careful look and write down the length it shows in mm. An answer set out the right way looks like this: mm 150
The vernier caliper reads mm 35.8
